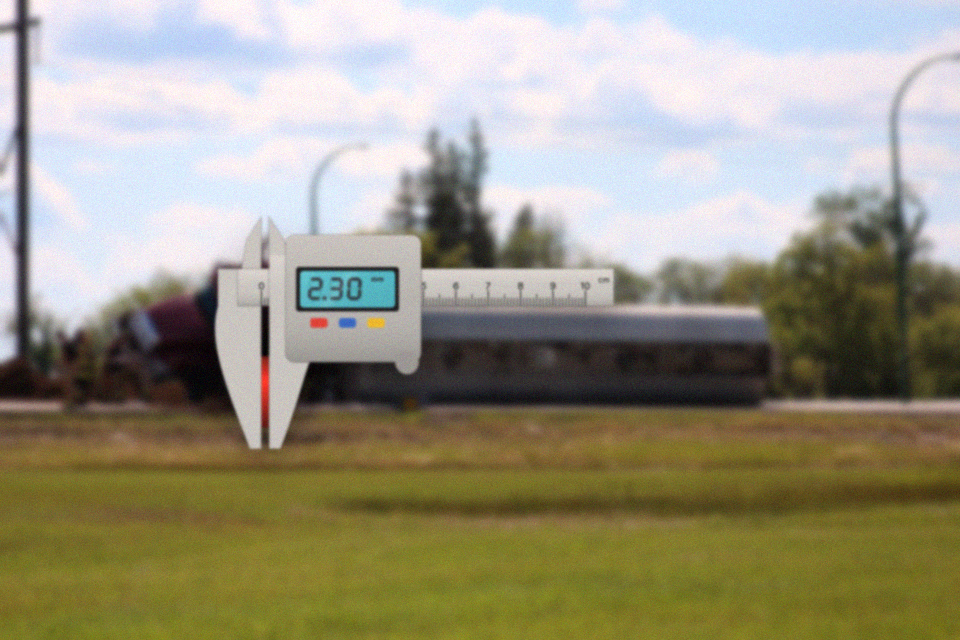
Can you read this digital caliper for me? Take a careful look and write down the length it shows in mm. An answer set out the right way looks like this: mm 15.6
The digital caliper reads mm 2.30
